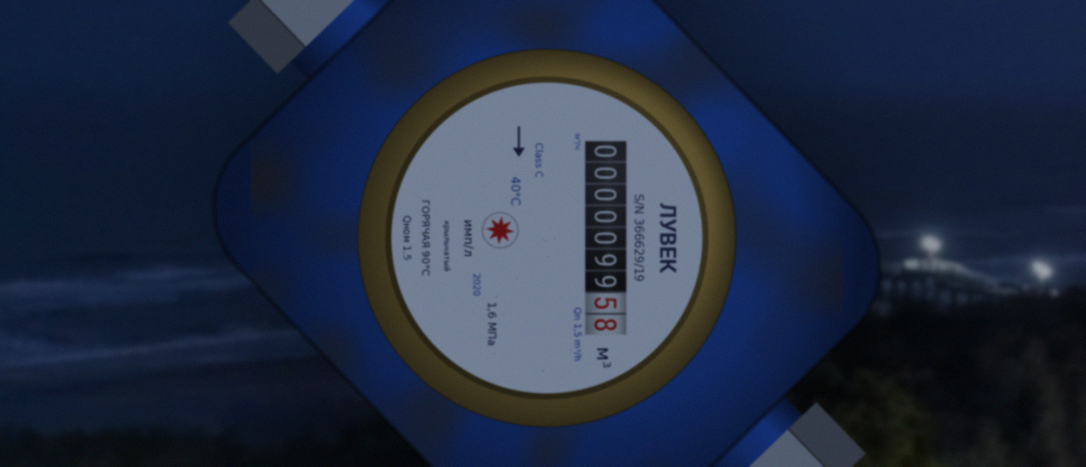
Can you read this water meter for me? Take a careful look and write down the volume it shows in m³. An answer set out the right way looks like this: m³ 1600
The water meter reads m³ 99.58
